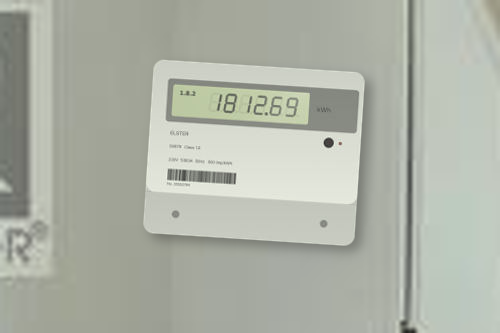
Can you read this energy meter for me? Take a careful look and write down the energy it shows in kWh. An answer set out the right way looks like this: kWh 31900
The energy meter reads kWh 1812.69
